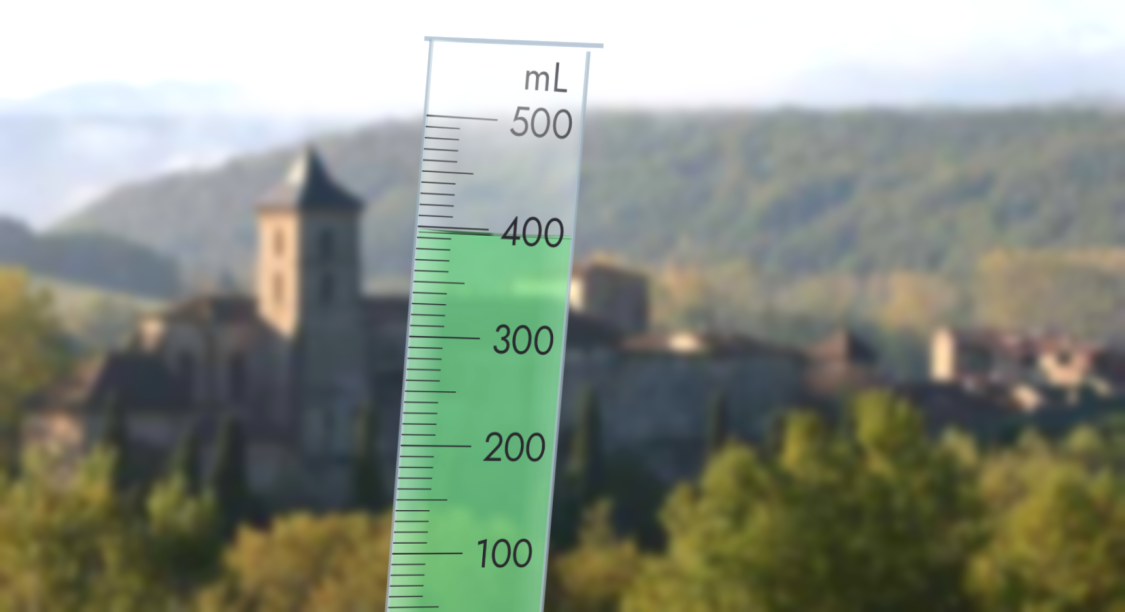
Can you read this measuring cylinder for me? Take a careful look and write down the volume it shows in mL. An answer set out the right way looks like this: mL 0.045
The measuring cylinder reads mL 395
